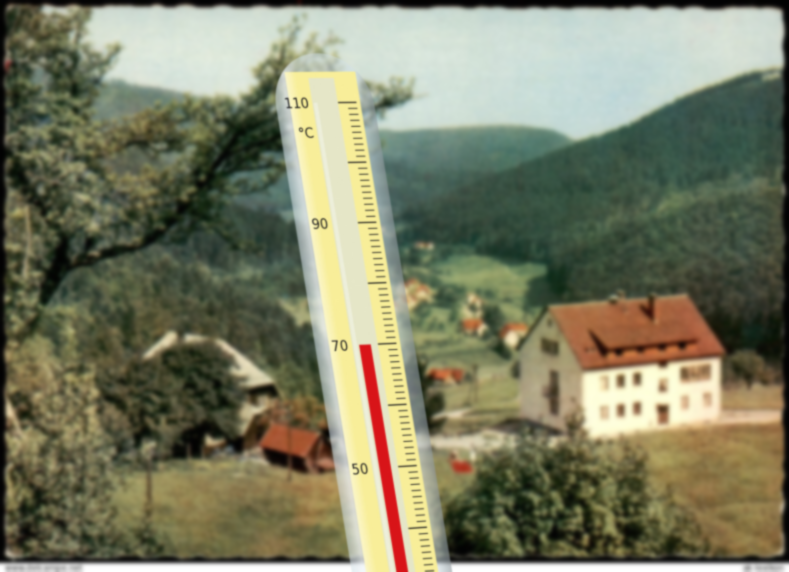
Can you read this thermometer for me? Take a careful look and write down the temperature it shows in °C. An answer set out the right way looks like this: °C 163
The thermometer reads °C 70
